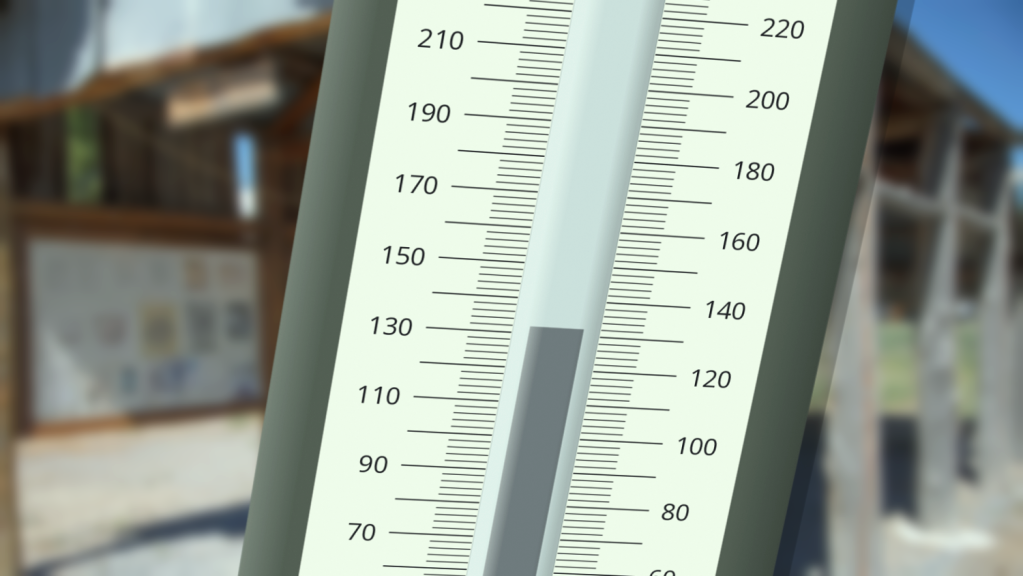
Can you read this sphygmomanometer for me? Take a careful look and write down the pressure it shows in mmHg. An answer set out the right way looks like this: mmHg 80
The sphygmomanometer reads mmHg 132
